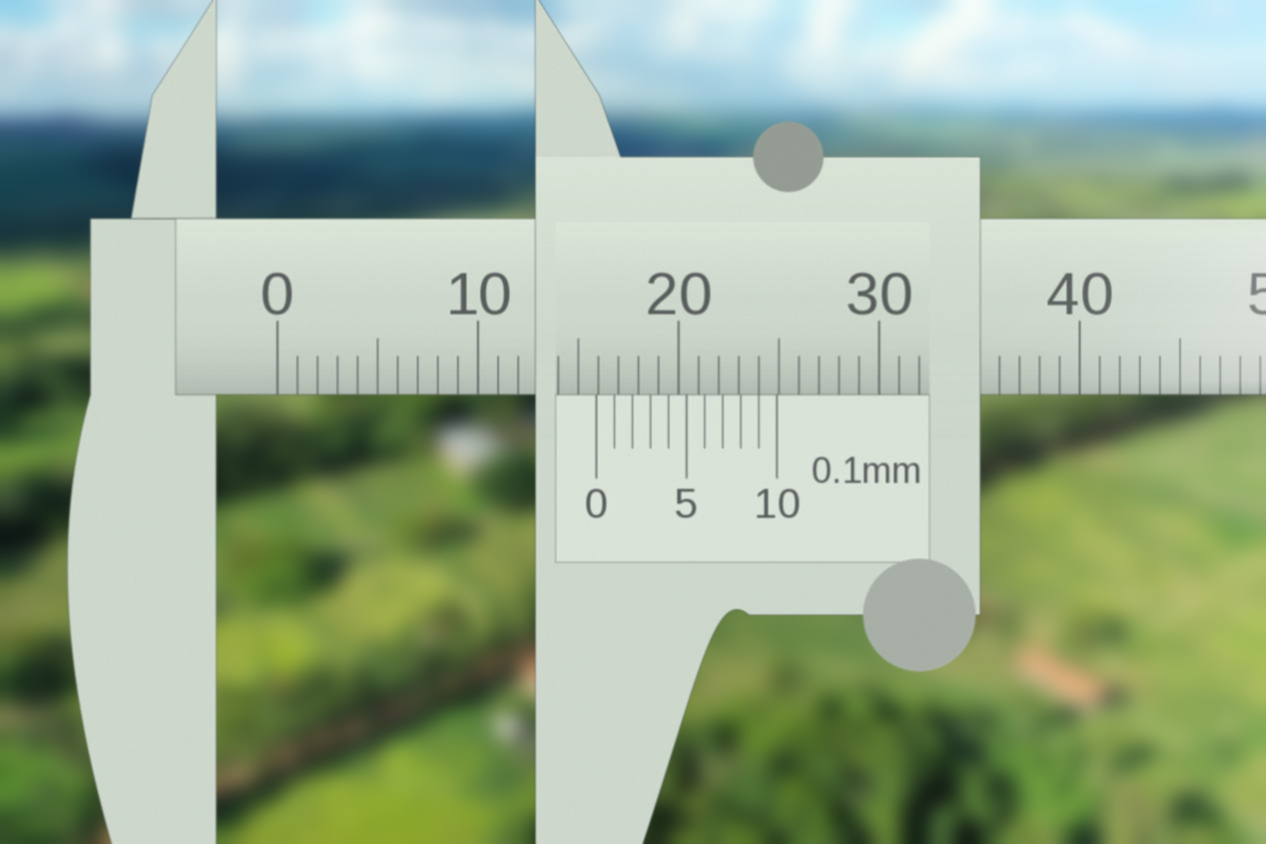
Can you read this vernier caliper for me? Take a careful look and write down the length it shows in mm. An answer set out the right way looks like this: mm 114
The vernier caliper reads mm 15.9
